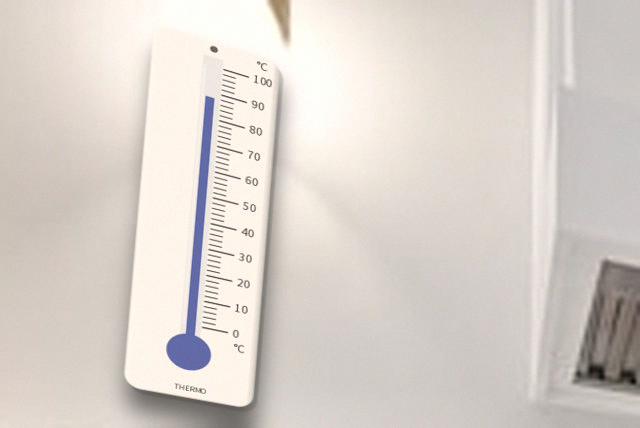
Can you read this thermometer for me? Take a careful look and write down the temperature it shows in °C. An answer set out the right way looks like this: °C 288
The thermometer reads °C 88
